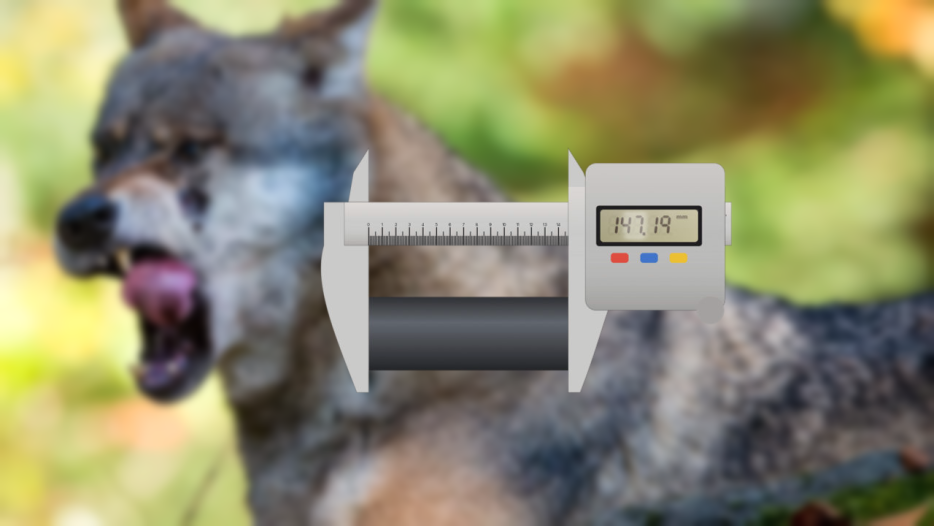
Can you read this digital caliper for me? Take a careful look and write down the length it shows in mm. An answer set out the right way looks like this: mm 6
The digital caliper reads mm 147.19
